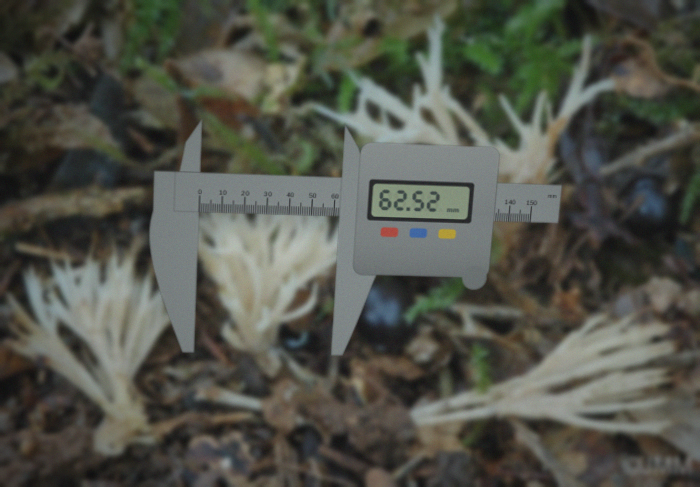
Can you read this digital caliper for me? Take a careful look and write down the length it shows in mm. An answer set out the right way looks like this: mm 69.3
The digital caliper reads mm 62.52
